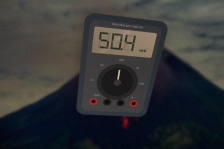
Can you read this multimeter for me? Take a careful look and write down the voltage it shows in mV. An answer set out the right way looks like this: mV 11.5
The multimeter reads mV 50.4
